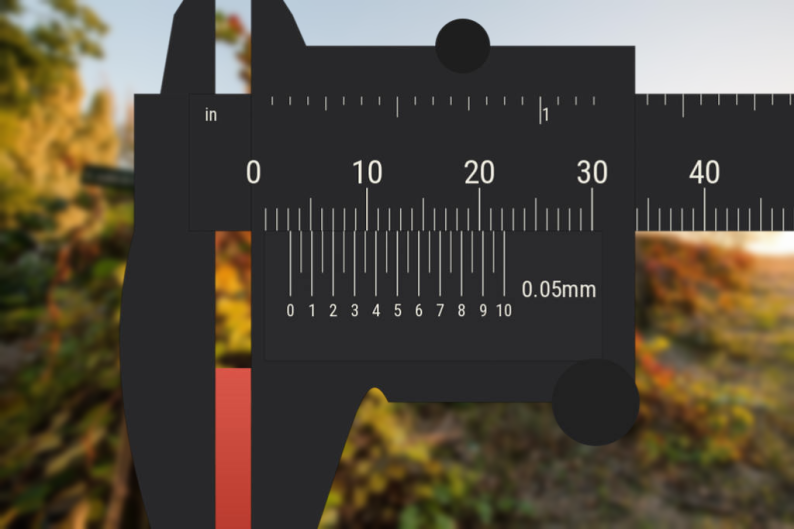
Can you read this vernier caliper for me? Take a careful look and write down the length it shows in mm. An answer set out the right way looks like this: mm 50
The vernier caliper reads mm 3.2
